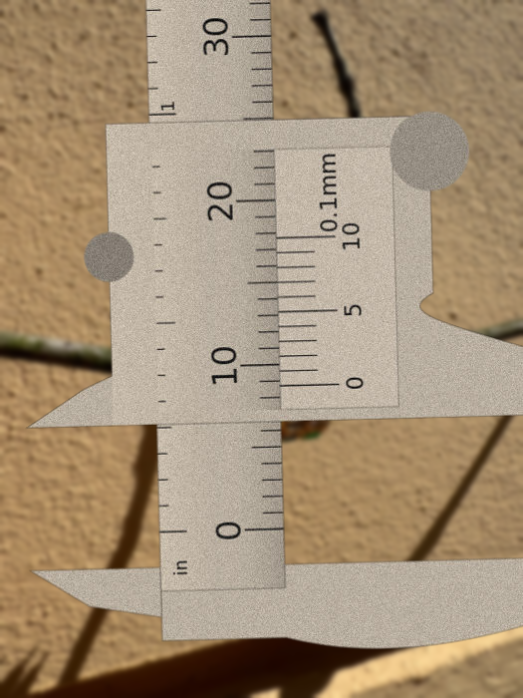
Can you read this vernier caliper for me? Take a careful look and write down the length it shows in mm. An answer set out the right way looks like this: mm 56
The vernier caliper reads mm 8.7
